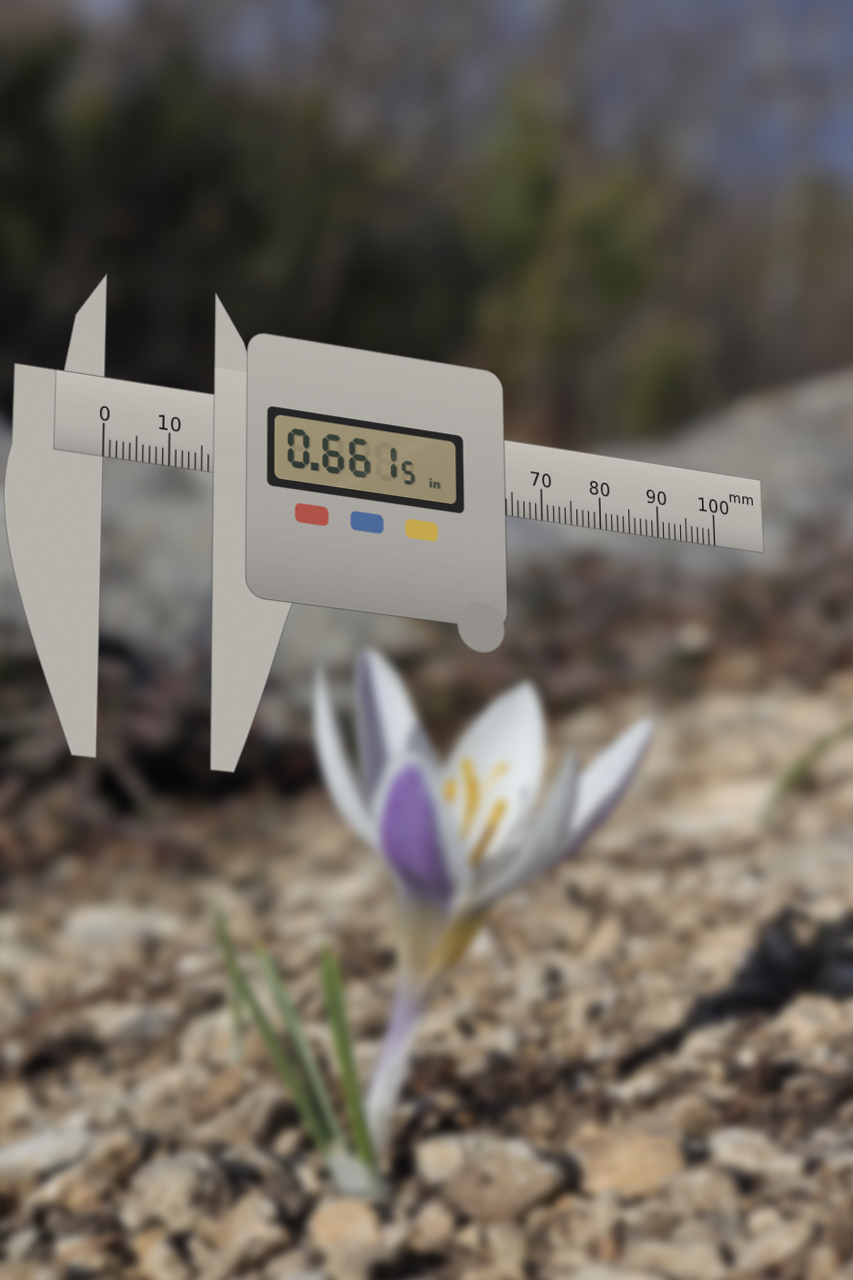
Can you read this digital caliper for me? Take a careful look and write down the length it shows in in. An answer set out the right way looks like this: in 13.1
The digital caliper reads in 0.6615
